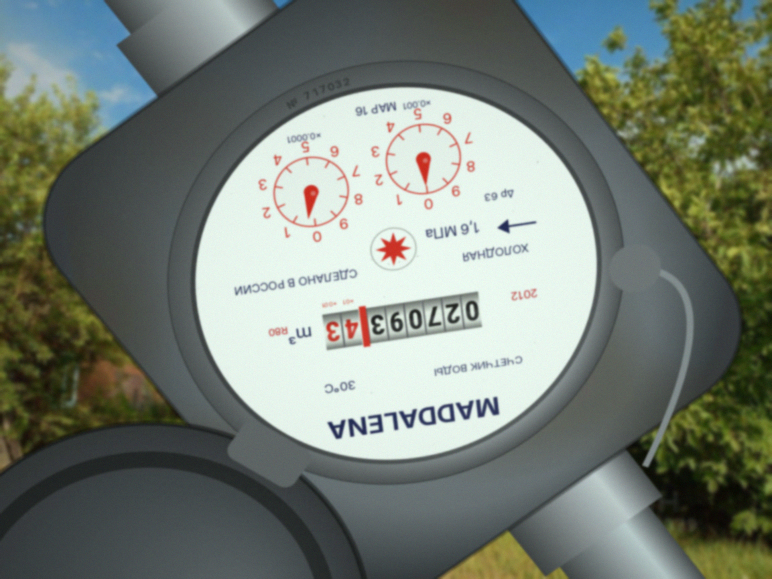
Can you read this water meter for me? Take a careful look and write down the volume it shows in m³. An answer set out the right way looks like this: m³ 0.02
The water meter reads m³ 27093.4300
